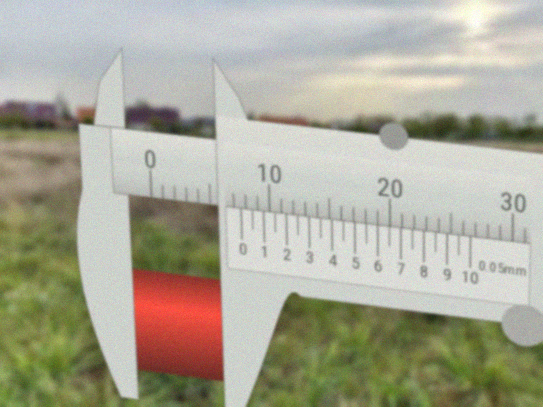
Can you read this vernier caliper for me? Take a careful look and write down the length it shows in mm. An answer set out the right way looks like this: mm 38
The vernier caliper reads mm 7.6
